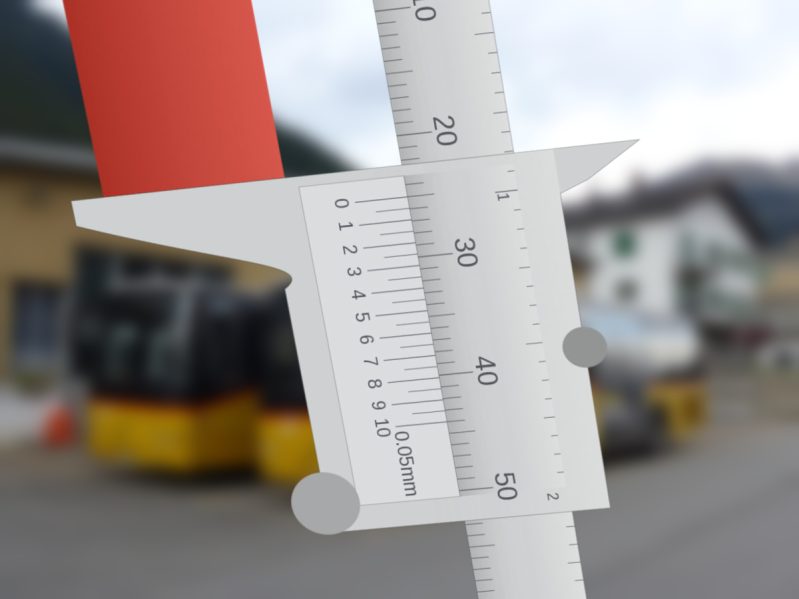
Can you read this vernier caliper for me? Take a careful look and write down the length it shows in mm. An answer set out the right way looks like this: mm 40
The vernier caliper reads mm 25.0
